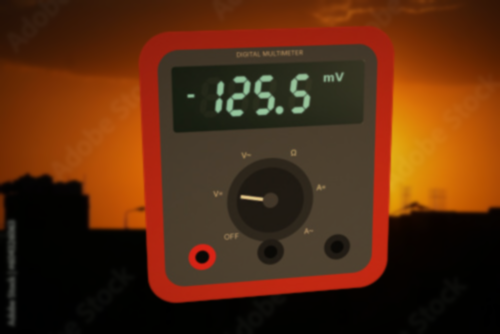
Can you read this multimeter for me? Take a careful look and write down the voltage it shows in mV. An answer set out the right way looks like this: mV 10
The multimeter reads mV -125.5
